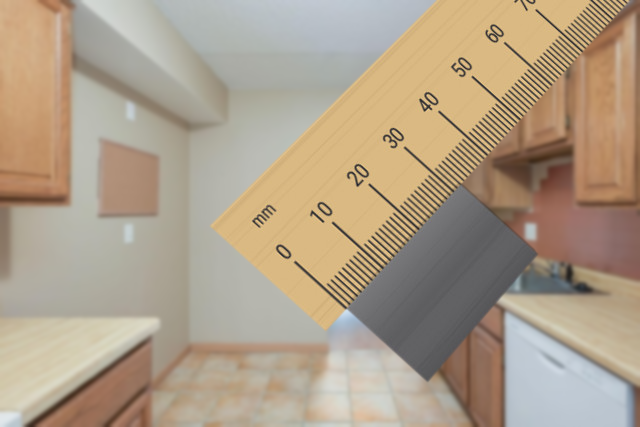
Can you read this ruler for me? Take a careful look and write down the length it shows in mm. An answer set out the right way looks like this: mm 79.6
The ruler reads mm 32
